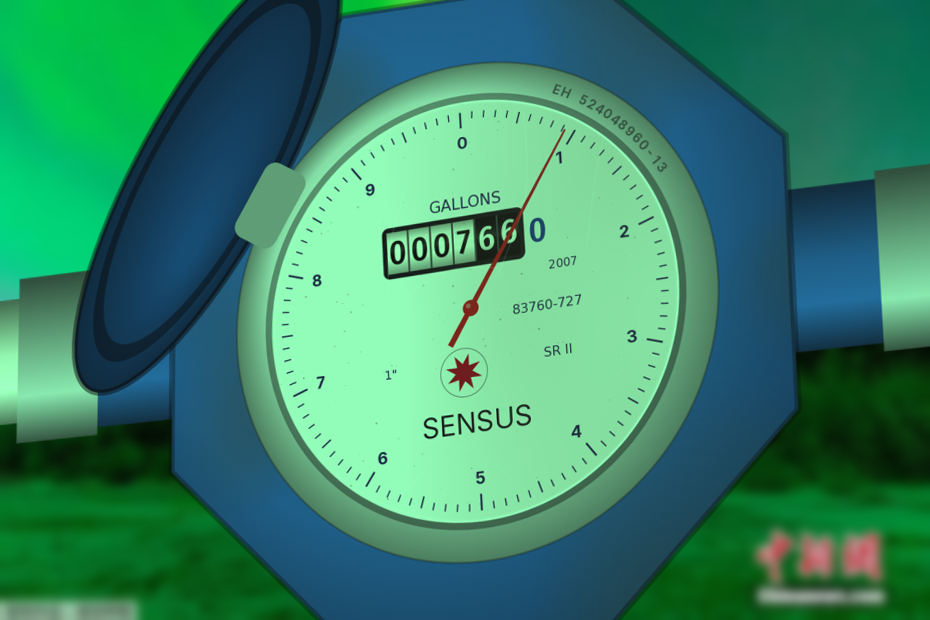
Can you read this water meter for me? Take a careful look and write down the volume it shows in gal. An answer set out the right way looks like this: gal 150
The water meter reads gal 7660.9
